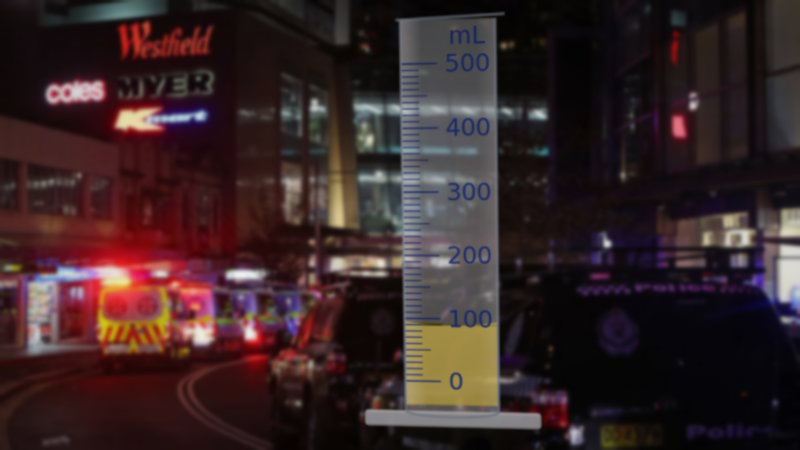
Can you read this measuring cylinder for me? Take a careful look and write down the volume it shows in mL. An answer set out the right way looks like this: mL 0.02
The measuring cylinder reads mL 90
